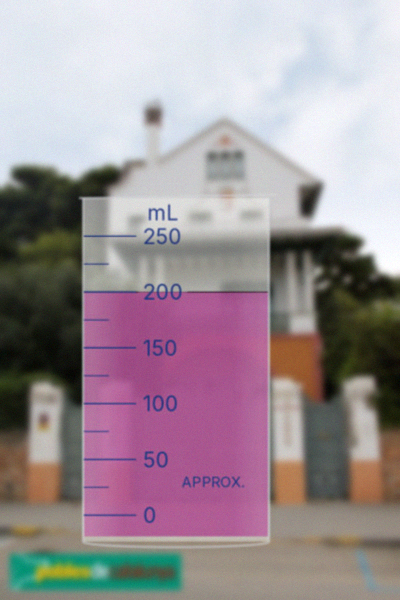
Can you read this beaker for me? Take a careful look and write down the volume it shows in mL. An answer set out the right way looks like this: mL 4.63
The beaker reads mL 200
